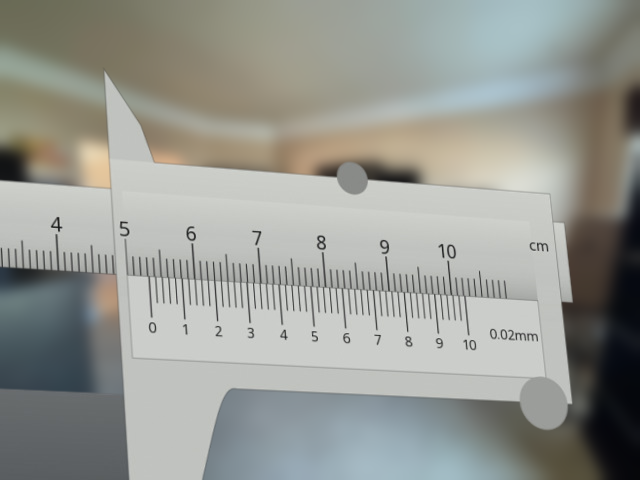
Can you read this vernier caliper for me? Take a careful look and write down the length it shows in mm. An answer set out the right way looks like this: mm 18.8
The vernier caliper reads mm 53.2
